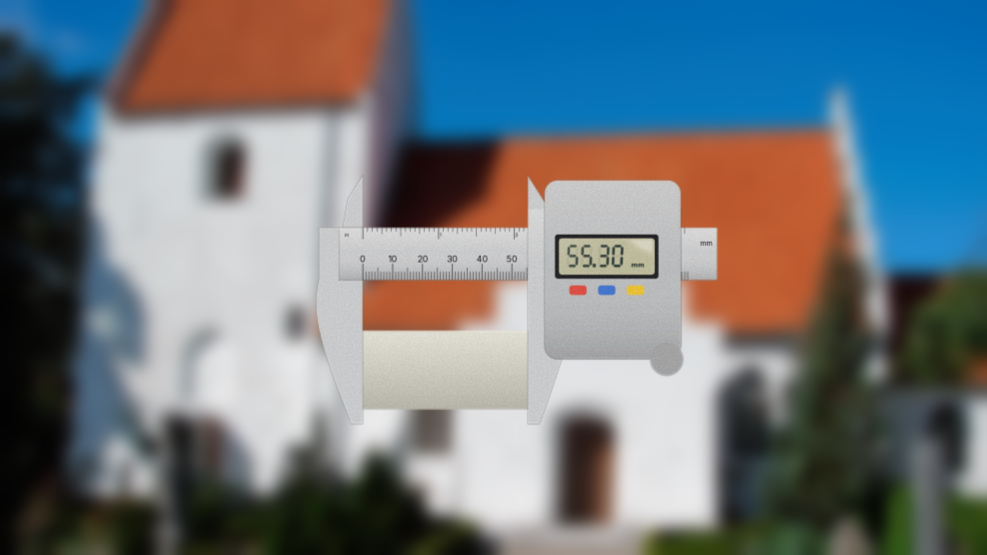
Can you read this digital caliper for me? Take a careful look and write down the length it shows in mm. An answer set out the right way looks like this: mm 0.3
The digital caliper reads mm 55.30
